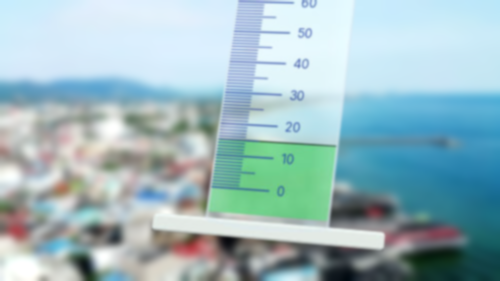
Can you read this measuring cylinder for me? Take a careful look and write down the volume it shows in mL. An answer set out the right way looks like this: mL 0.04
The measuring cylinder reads mL 15
